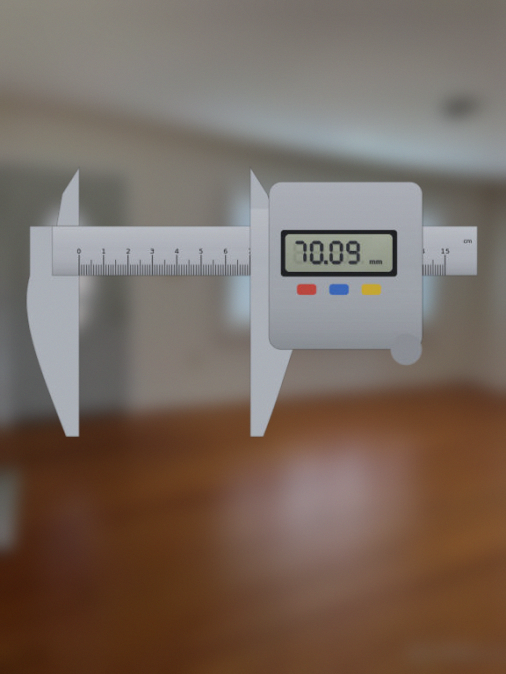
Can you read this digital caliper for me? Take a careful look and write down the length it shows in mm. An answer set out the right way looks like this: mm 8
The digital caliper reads mm 70.09
